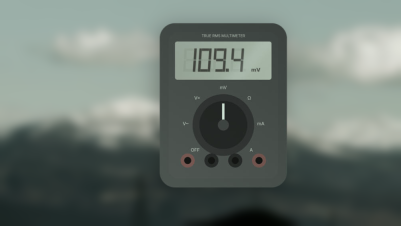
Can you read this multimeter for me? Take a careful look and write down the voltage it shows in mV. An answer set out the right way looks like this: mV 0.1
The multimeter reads mV 109.4
